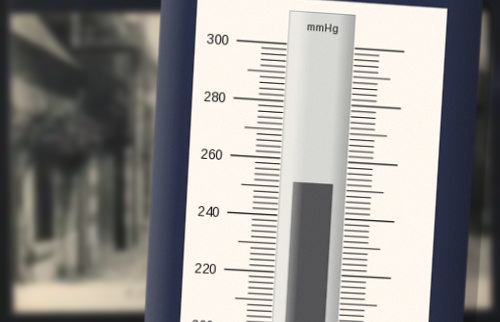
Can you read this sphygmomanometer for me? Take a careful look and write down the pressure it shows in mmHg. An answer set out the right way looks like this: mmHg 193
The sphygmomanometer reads mmHg 252
